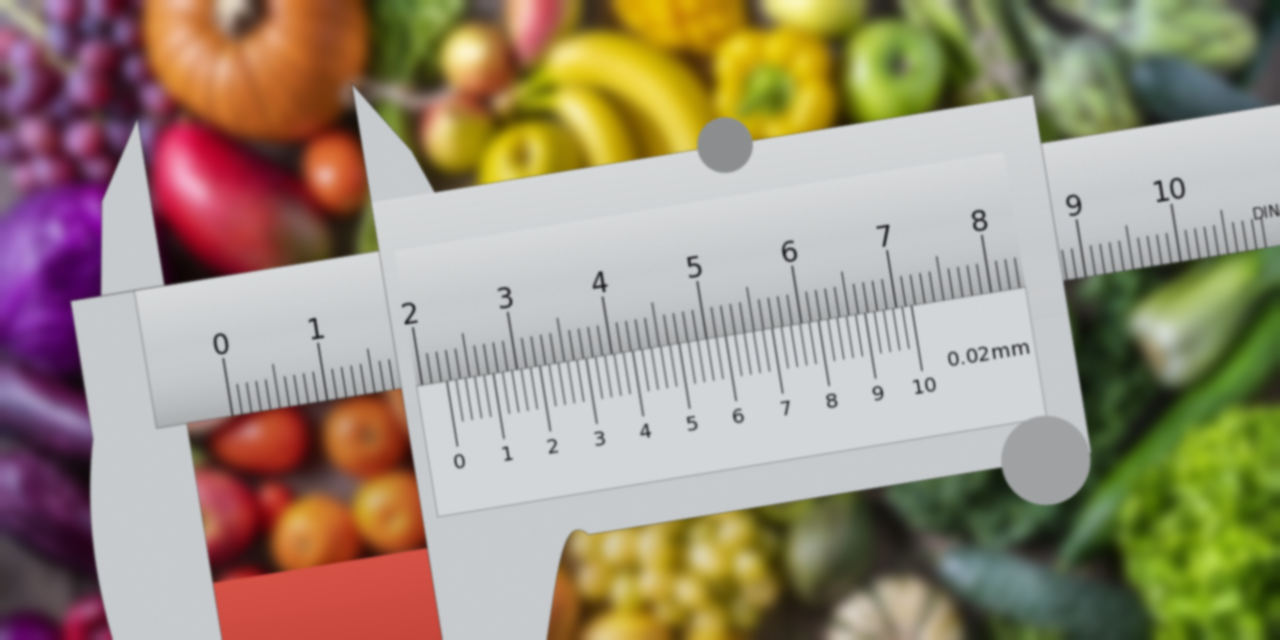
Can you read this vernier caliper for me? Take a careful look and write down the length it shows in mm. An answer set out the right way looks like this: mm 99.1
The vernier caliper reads mm 22.6
